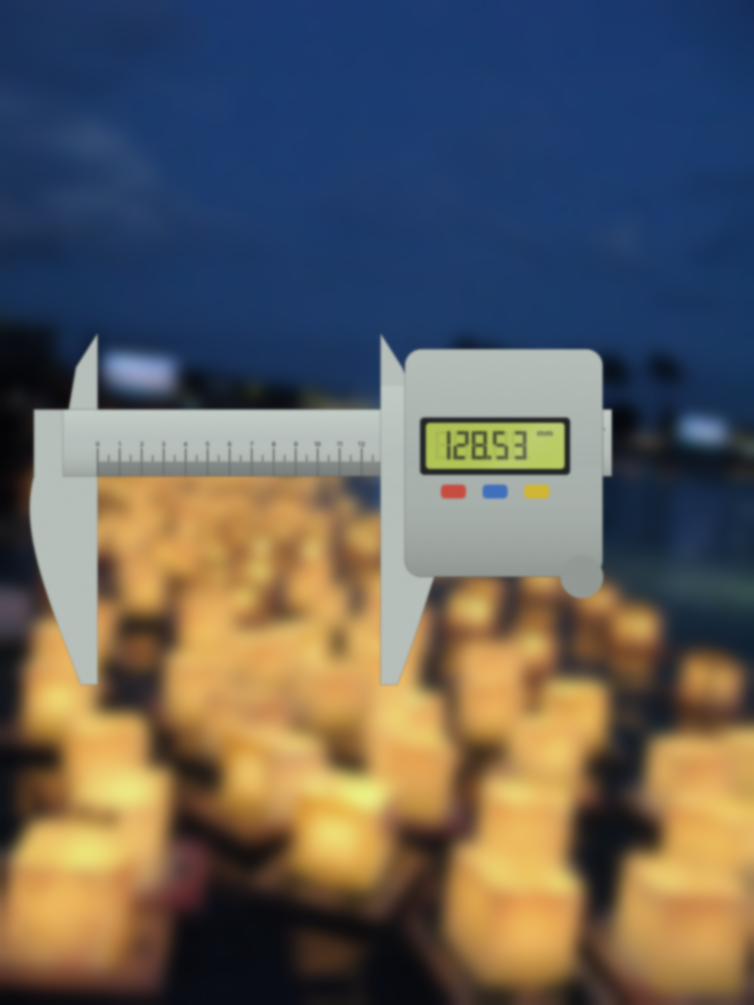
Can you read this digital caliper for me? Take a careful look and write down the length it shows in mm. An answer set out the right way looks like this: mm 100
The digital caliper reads mm 128.53
